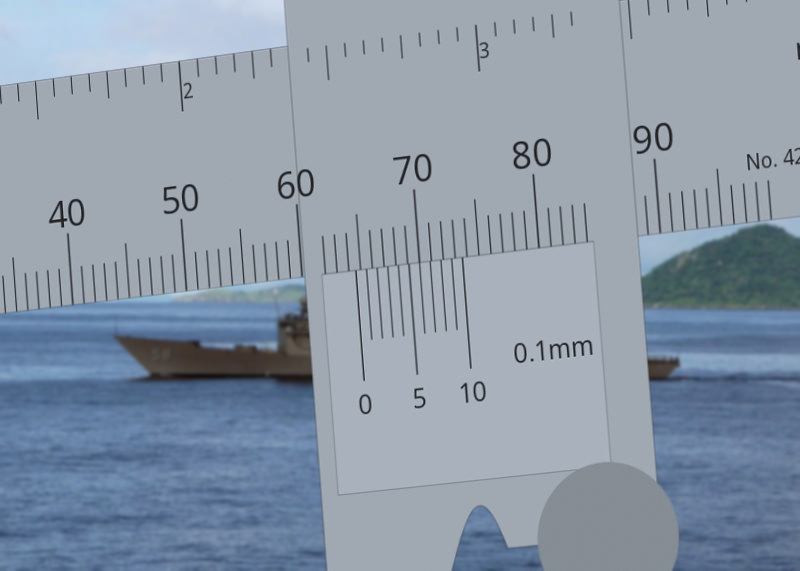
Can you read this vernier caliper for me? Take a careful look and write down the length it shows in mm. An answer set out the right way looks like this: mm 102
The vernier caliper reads mm 64.6
